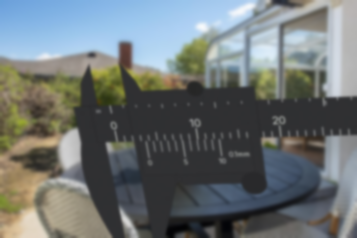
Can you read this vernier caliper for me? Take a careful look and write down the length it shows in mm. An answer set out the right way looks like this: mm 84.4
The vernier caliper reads mm 3.6
